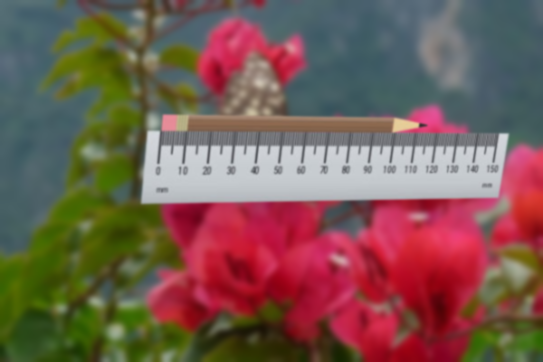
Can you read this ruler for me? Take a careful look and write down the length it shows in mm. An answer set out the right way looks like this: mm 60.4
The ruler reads mm 115
